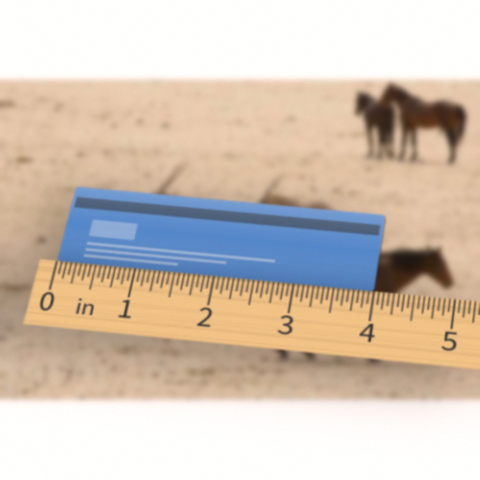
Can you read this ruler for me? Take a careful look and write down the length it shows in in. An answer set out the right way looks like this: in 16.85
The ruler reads in 4
